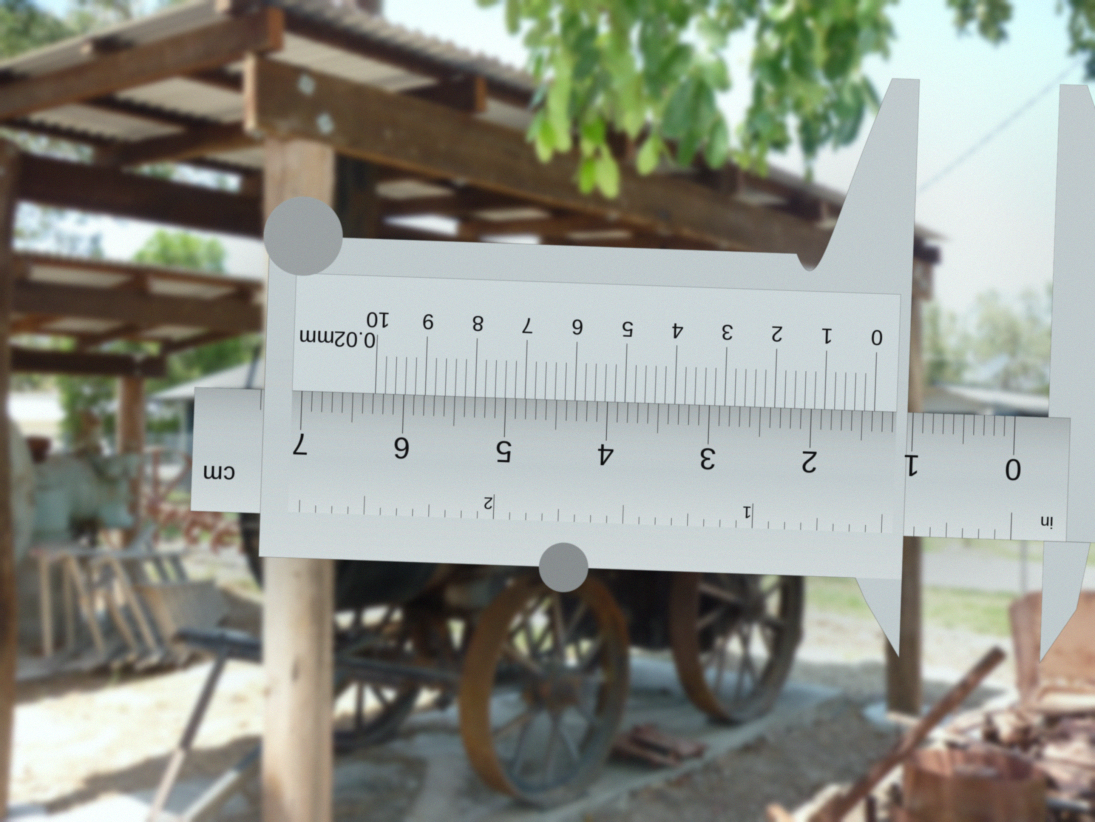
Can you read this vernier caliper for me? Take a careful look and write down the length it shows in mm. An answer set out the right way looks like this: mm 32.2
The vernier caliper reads mm 13.8
